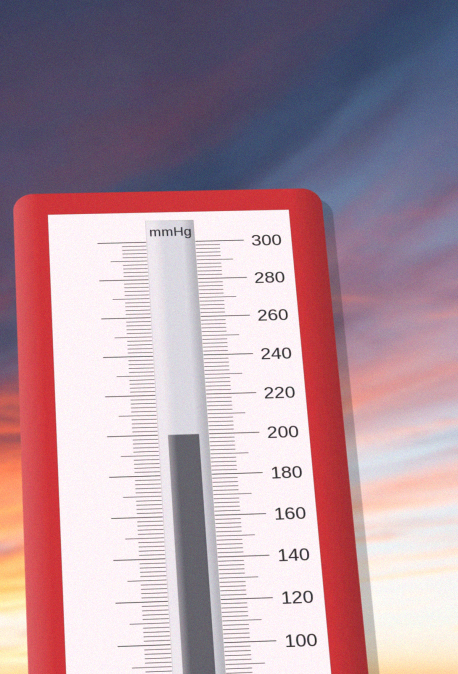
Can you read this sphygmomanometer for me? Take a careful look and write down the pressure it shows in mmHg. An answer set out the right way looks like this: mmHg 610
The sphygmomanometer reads mmHg 200
